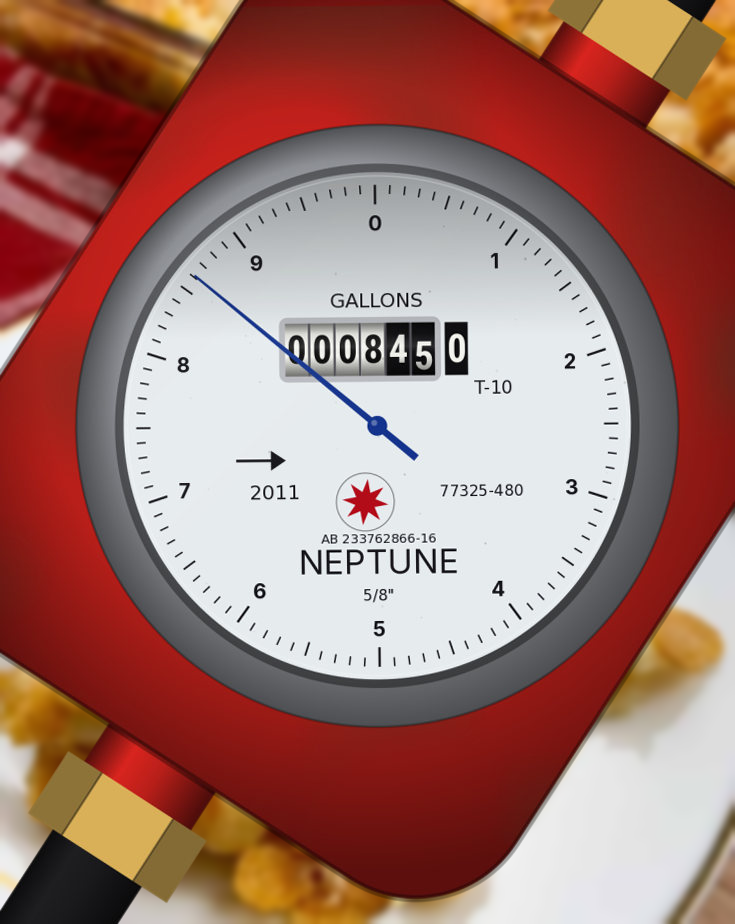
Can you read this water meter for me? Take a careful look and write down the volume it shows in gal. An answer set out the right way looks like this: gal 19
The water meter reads gal 8448.6
